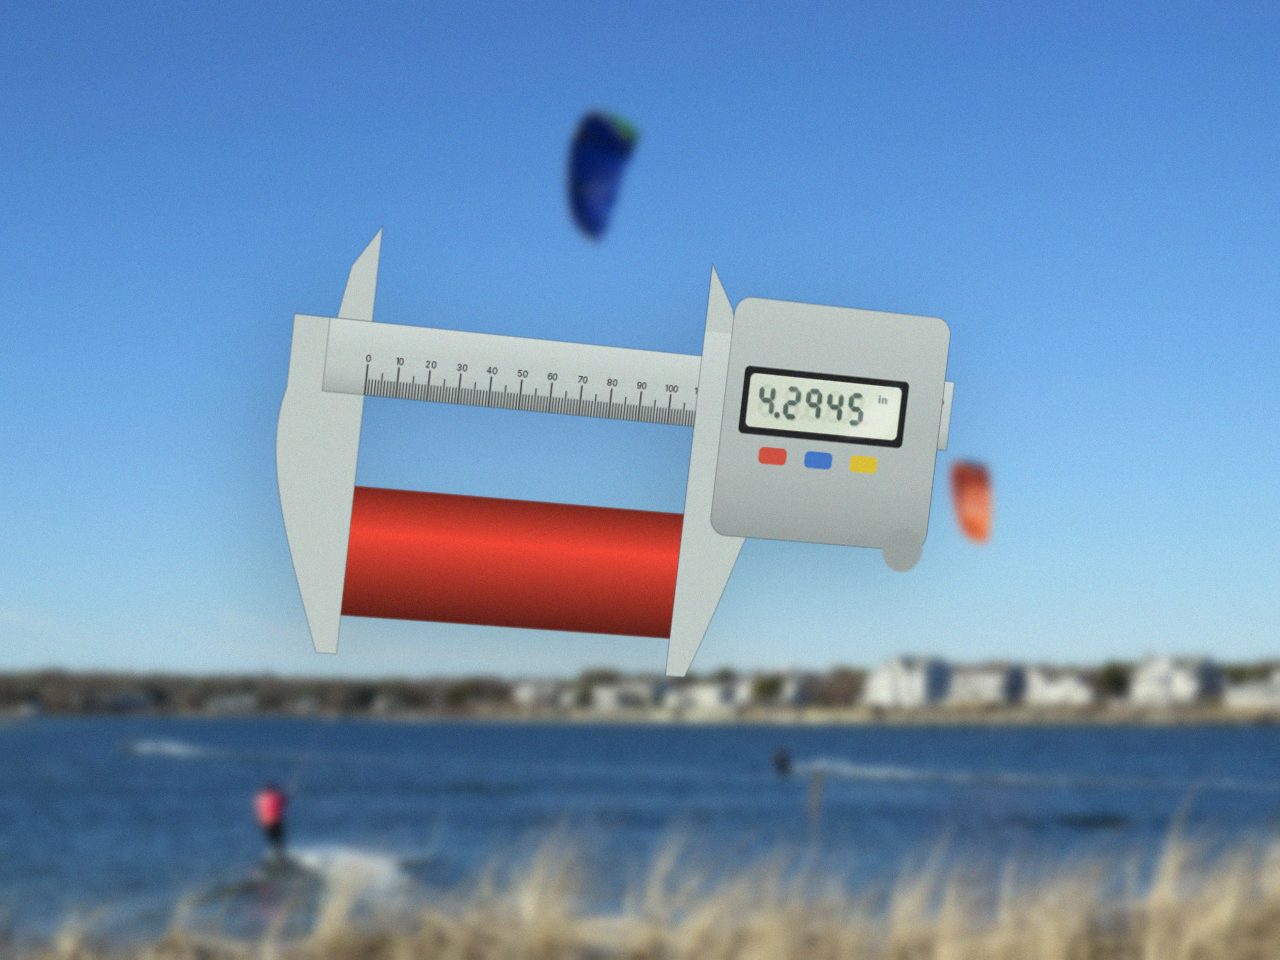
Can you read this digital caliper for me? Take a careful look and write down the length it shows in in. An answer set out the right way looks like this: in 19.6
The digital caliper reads in 4.2945
